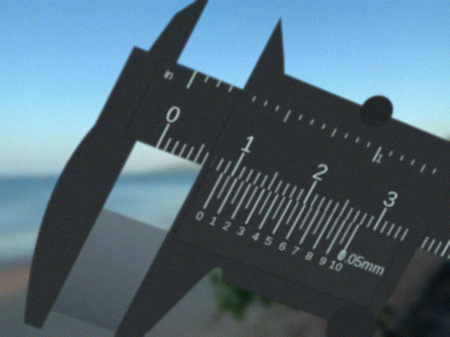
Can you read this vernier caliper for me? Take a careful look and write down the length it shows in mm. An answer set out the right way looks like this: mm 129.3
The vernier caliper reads mm 8.8
